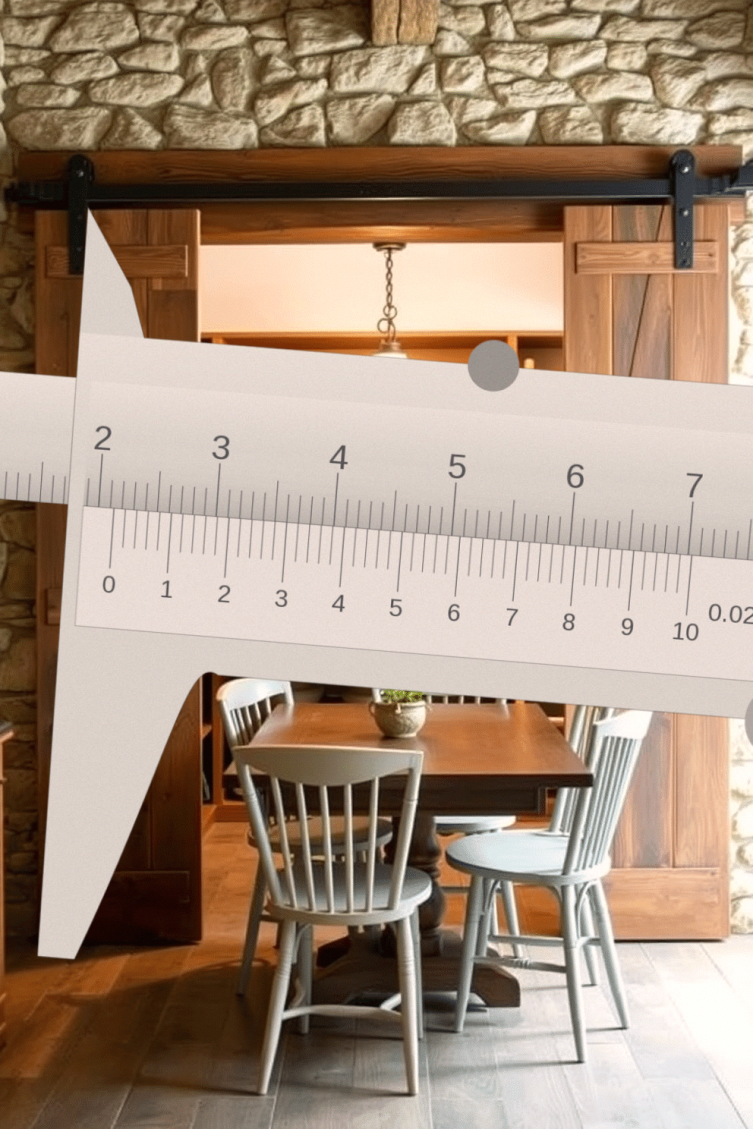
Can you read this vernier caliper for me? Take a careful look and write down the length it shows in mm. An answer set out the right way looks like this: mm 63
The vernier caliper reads mm 21.3
